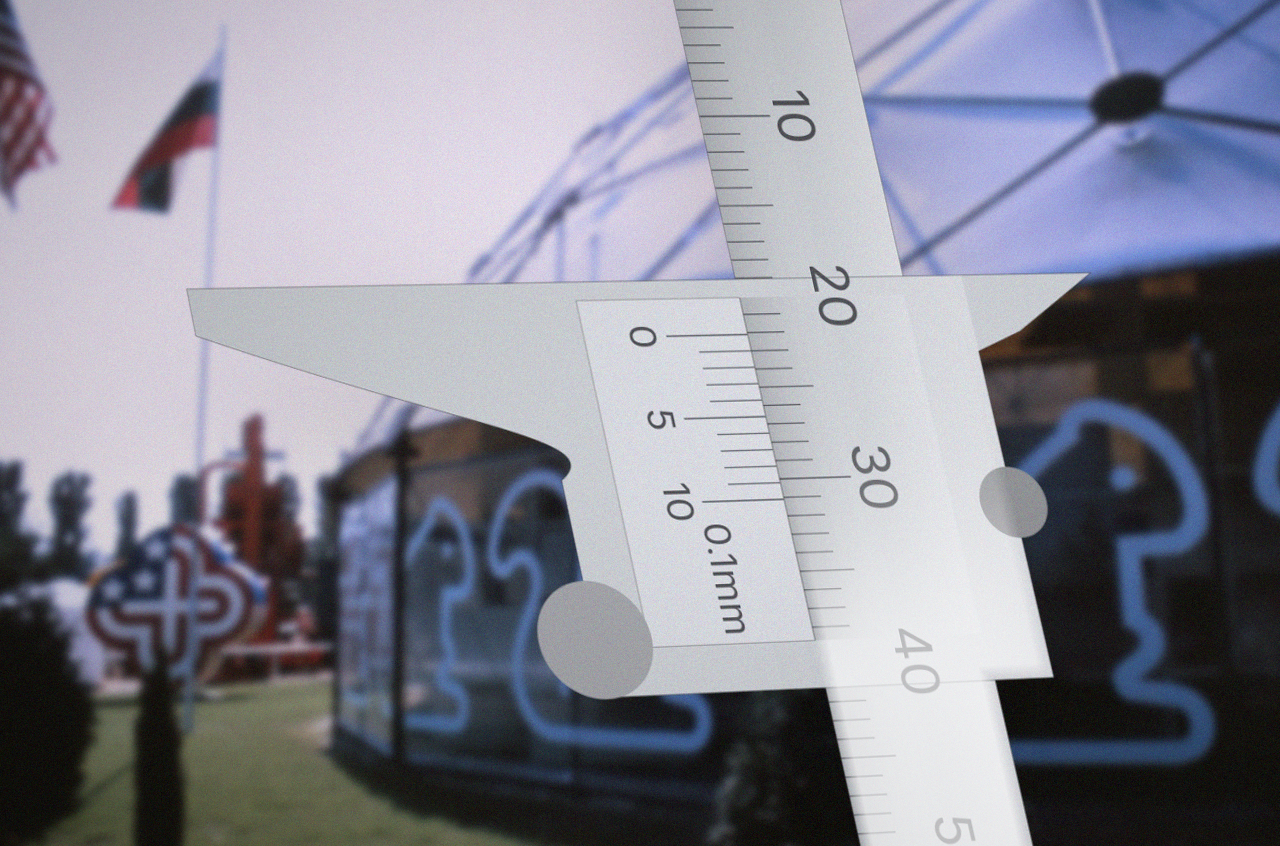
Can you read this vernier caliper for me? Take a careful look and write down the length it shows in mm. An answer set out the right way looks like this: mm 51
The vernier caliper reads mm 22.1
